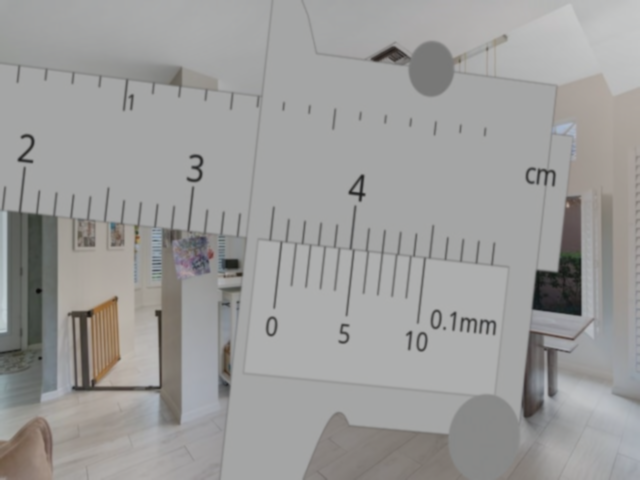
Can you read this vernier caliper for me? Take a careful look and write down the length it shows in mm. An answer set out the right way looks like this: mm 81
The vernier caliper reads mm 35.7
